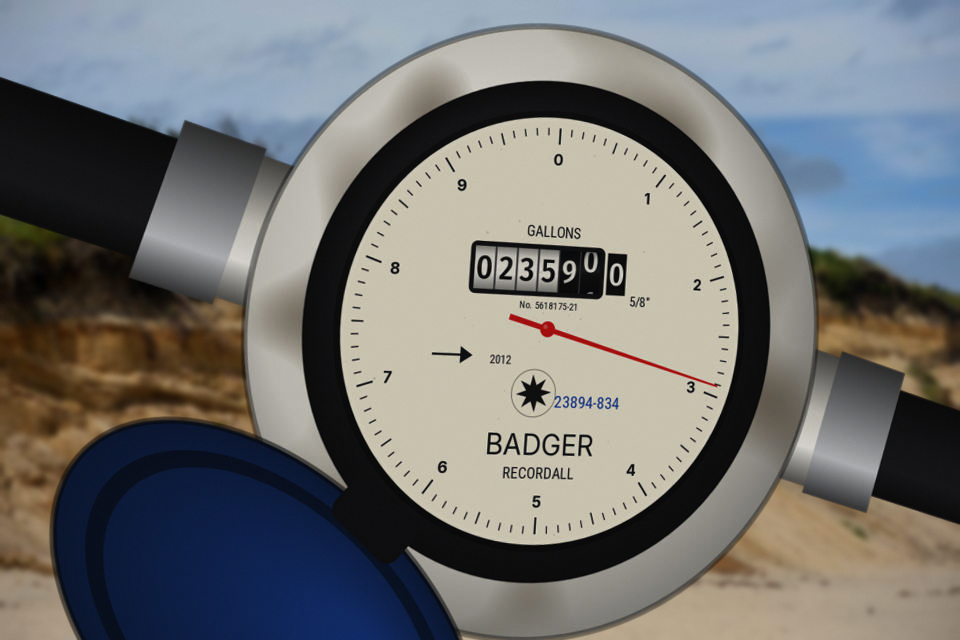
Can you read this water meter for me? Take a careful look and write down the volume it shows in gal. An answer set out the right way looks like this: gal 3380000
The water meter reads gal 235902.9
